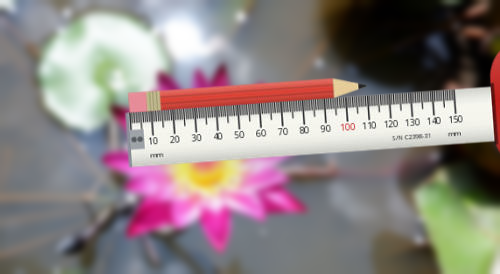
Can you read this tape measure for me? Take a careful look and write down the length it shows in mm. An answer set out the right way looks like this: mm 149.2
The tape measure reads mm 110
